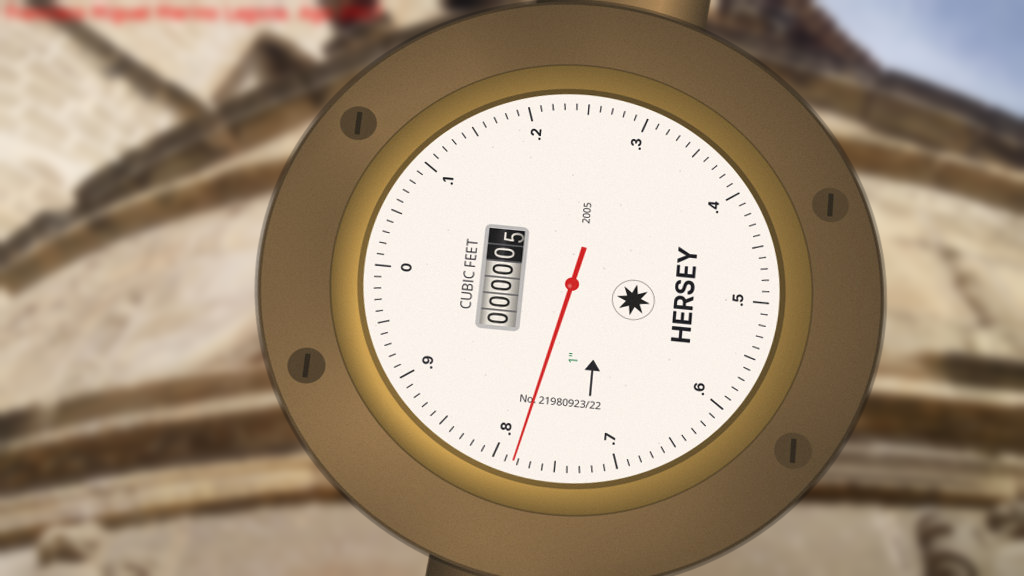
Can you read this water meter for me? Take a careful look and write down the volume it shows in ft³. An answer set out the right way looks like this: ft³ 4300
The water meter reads ft³ 4.78
